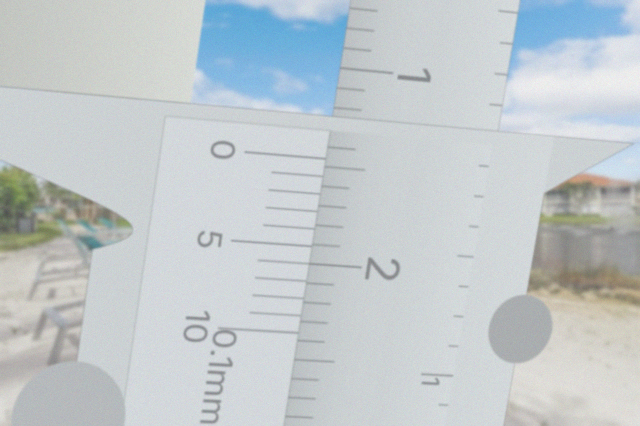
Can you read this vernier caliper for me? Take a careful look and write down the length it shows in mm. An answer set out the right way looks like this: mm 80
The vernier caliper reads mm 14.6
